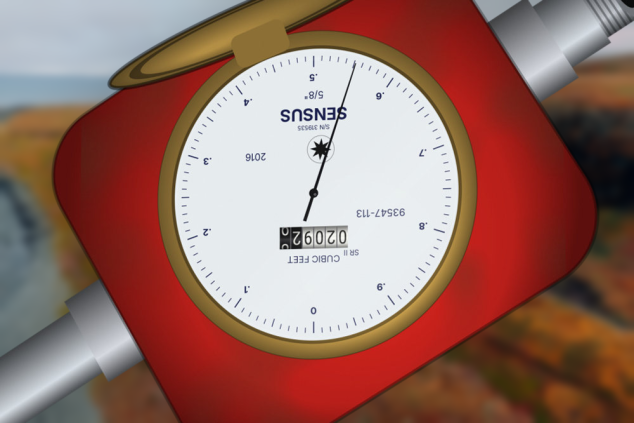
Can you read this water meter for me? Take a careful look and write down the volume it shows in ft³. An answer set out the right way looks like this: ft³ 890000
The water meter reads ft³ 20928.55
